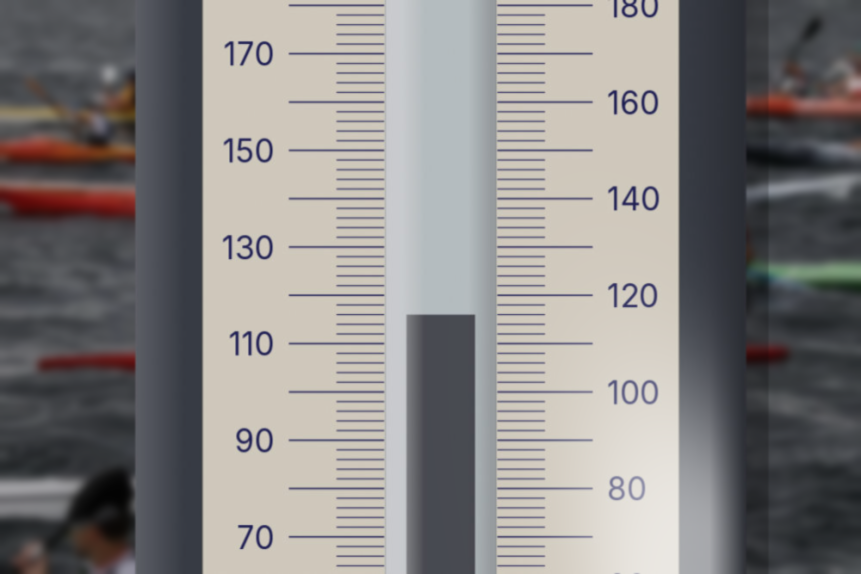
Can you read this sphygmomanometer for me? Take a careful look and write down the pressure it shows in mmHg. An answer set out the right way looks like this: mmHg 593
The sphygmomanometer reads mmHg 116
